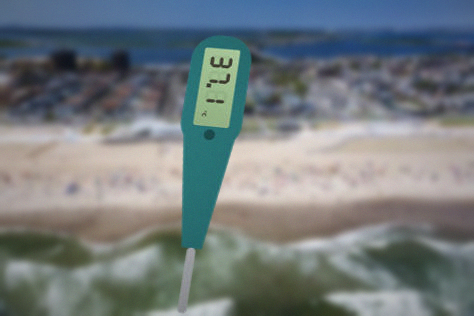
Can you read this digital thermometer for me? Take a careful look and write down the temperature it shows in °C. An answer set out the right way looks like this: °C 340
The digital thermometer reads °C 37.1
